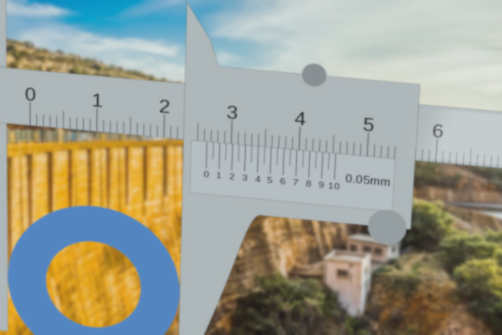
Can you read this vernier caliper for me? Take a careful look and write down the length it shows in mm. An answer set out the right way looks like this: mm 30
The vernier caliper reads mm 26.4
